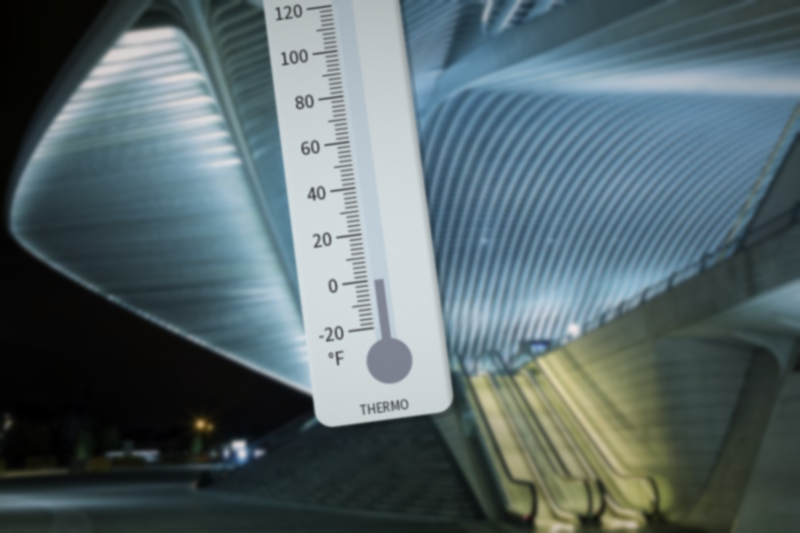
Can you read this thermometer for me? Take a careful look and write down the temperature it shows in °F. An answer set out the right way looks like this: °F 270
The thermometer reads °F 0
